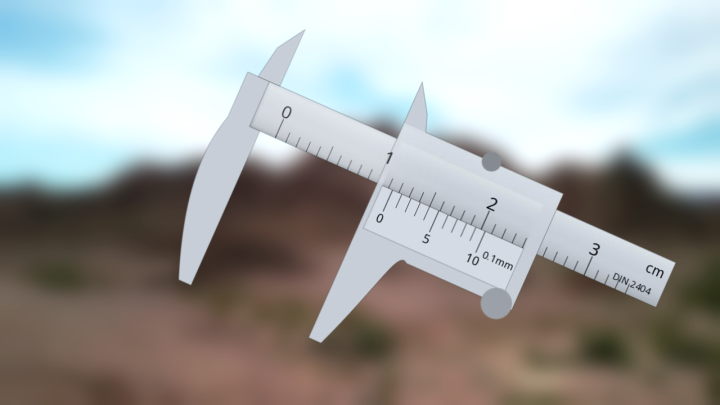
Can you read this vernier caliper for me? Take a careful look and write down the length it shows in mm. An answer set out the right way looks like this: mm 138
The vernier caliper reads mm 11.4
